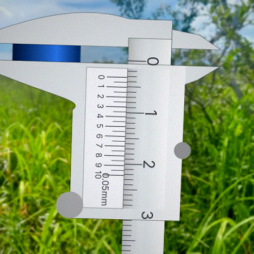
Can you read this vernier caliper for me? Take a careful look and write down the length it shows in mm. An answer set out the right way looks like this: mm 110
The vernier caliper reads mm 3.2
